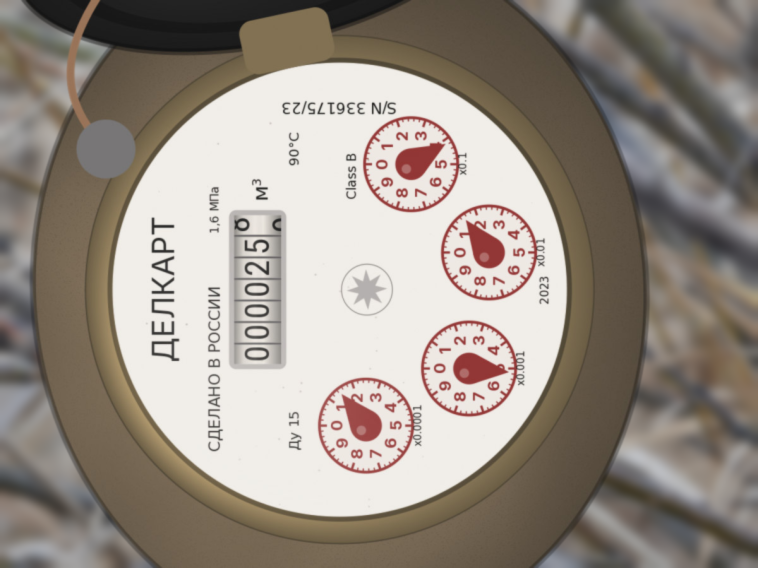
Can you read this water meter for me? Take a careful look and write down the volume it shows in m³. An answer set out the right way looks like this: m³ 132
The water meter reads m³ 258.4151
